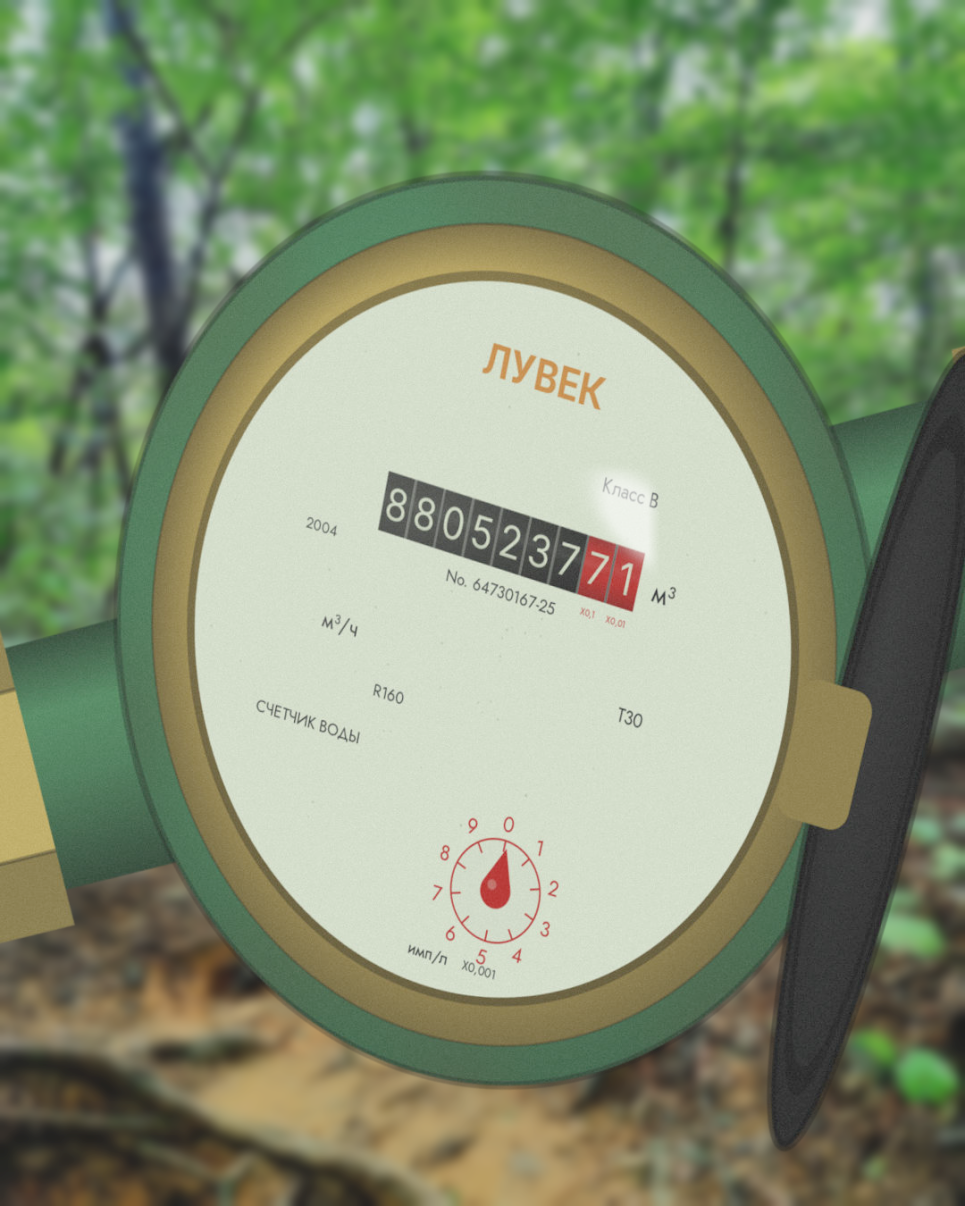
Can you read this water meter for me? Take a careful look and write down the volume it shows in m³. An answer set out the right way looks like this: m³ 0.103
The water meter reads m³ 8805237.710
